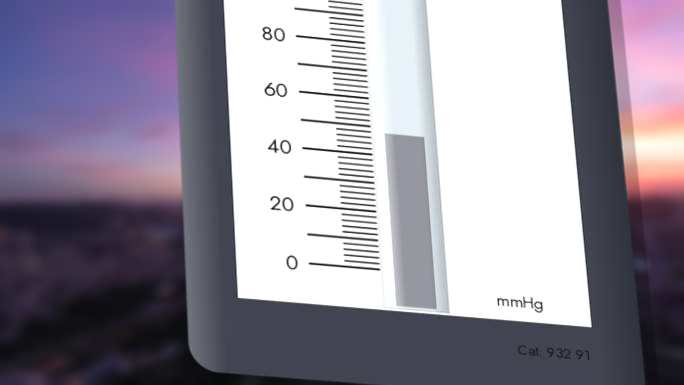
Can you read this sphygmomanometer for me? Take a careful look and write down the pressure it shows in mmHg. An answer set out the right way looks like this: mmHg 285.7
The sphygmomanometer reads mmHg 48
